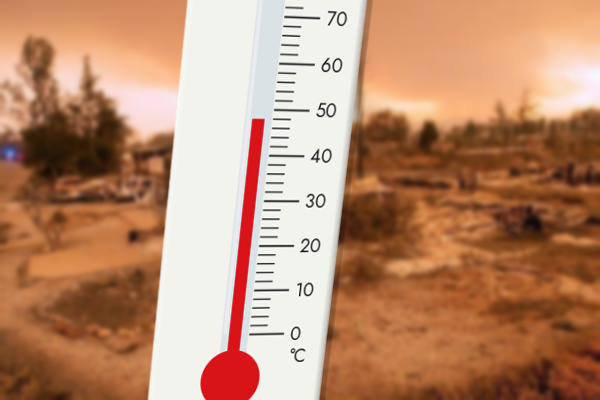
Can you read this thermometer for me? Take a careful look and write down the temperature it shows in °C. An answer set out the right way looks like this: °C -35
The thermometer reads °C 48
